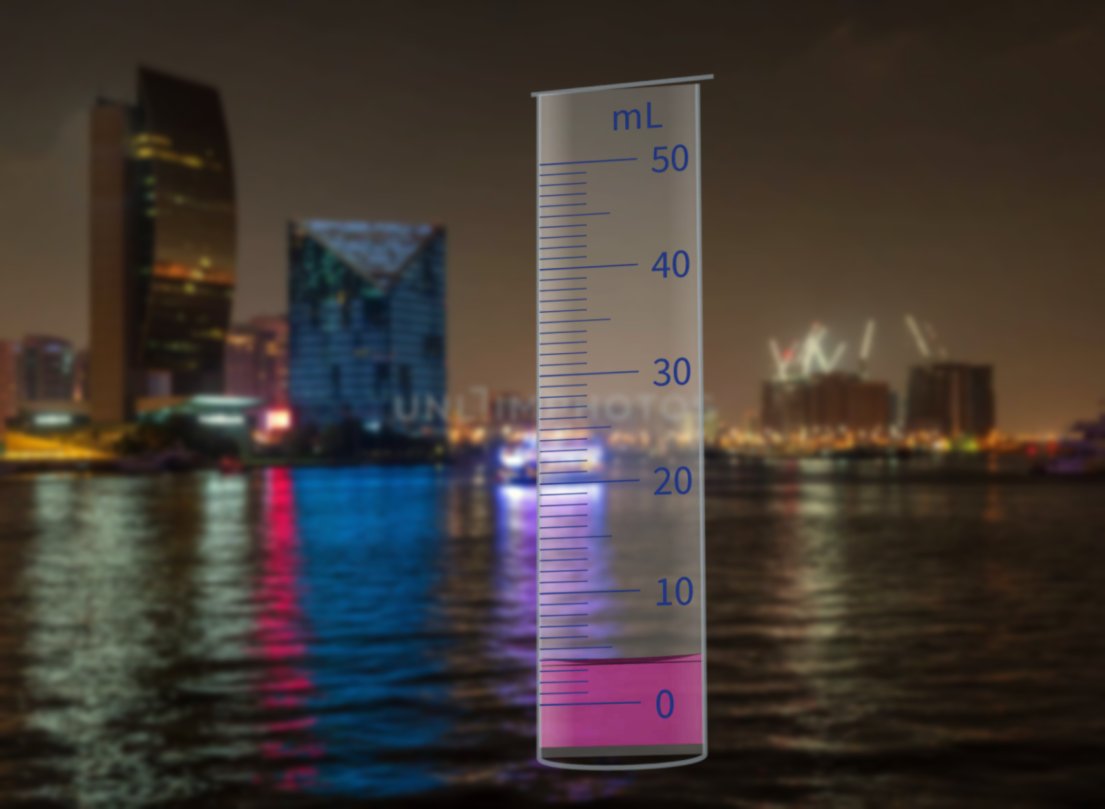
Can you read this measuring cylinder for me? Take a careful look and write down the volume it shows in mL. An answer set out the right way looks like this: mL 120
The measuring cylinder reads mL 3.5
